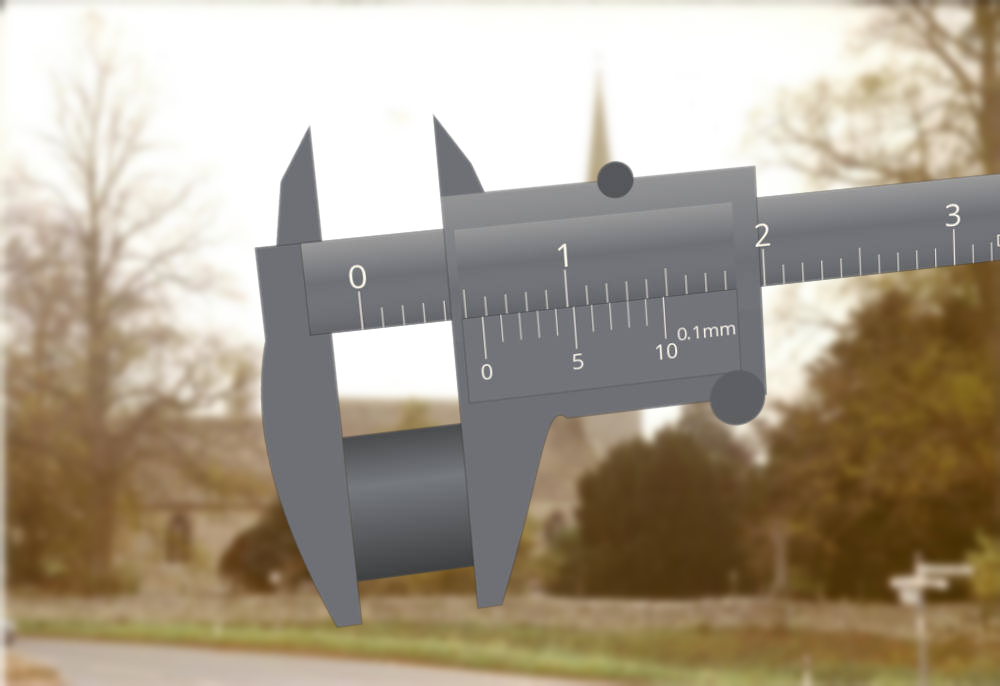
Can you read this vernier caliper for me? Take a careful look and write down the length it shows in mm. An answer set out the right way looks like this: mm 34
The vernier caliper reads mm 5.8
